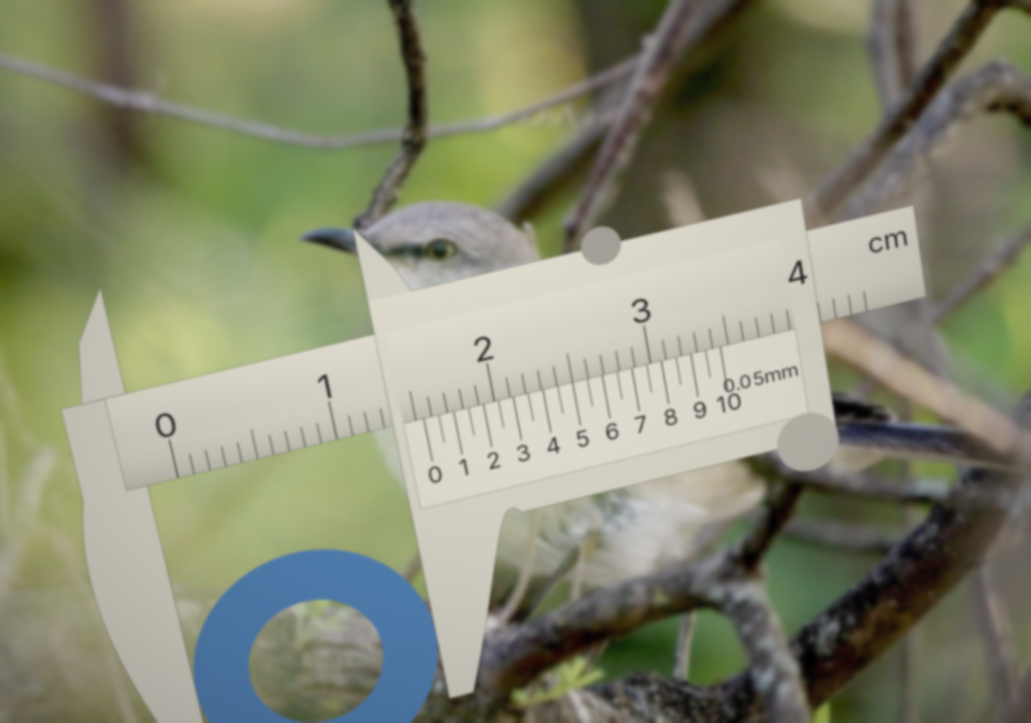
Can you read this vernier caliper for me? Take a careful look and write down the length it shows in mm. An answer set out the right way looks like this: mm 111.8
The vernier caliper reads mm 15.5
